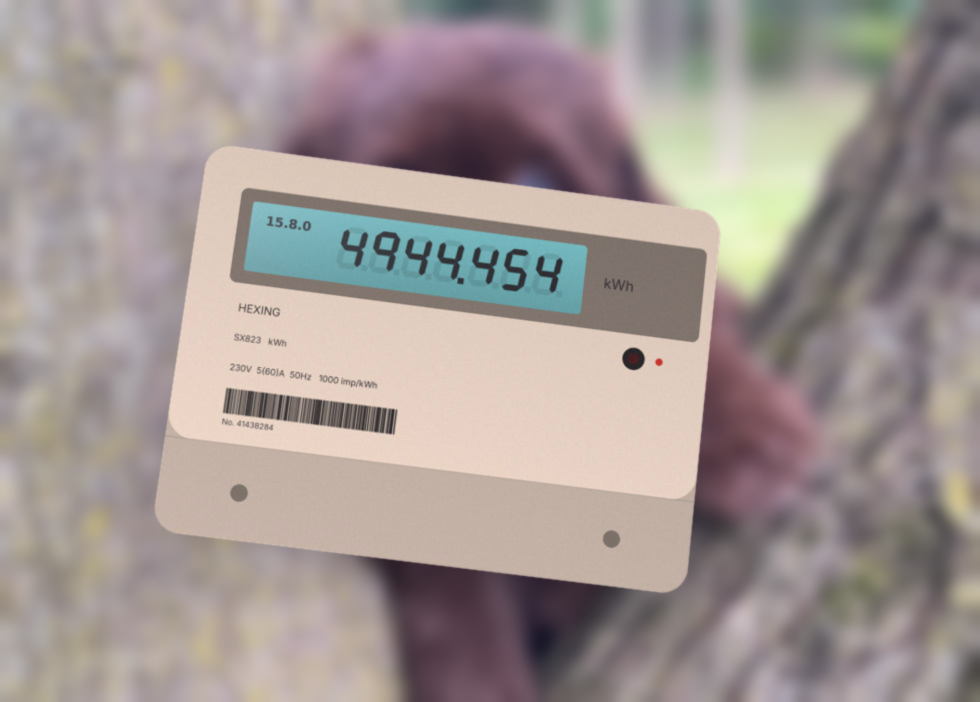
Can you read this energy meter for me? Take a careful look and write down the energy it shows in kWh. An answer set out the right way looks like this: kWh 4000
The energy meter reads kWh 4944.454
